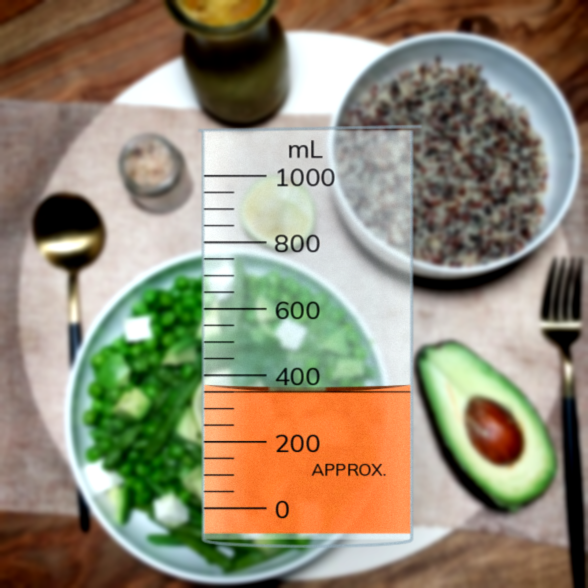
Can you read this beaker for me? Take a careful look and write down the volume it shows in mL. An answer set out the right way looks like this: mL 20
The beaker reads mL 350
